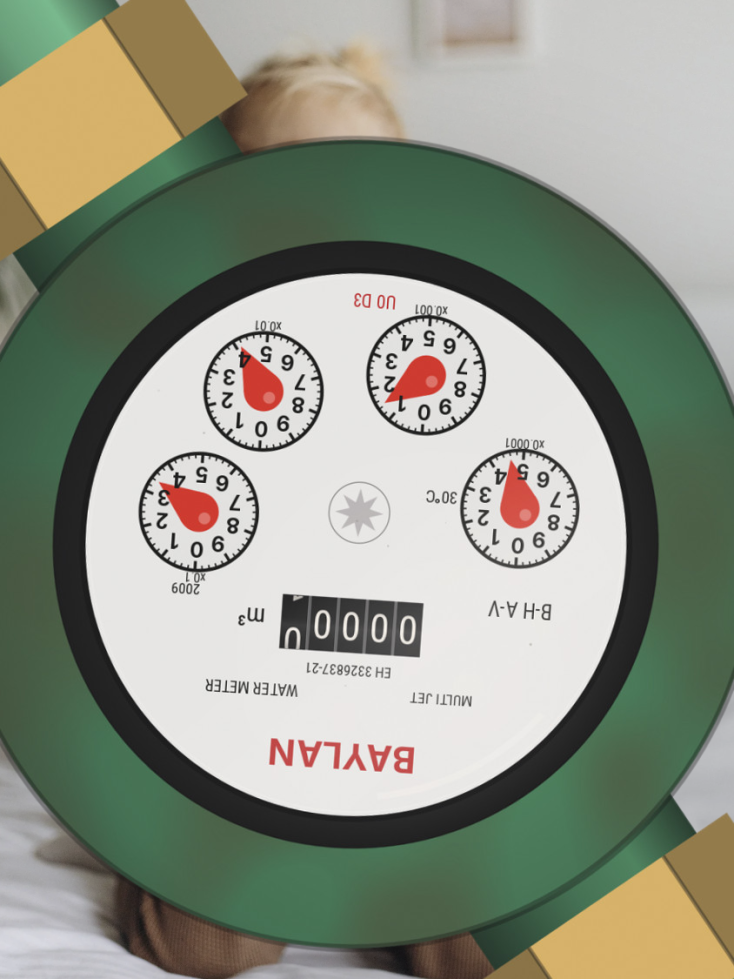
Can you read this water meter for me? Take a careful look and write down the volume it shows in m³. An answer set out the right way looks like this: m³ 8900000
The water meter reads m³ 0.3414
